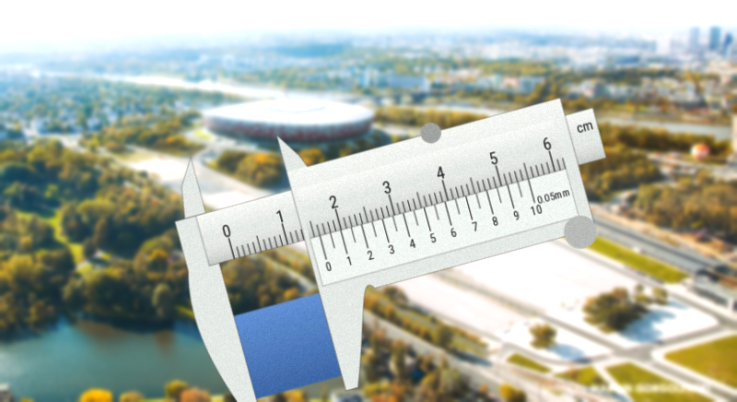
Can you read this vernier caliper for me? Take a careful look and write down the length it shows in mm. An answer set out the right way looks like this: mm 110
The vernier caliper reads mm 16.0
